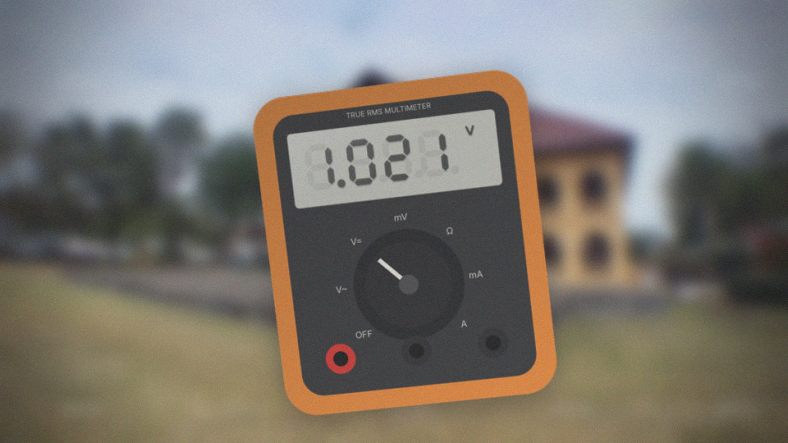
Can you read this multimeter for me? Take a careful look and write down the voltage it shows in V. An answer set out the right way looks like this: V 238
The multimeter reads V 1.021
